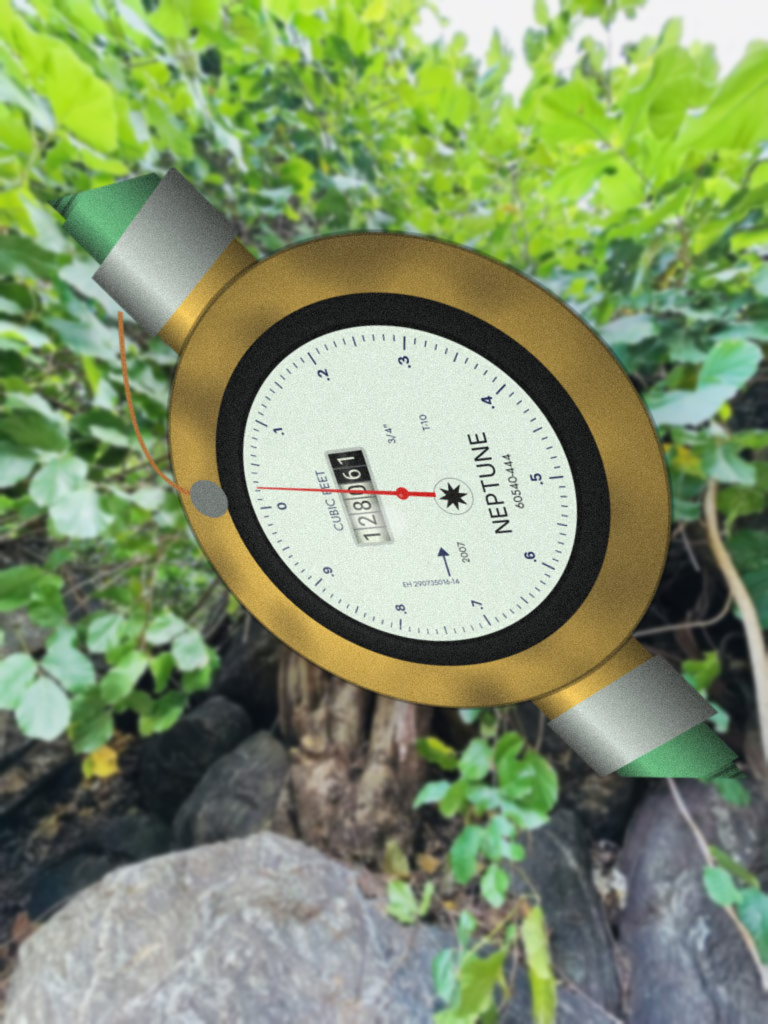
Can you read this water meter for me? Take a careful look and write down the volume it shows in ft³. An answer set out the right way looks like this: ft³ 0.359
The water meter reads ft³ 128061.02
